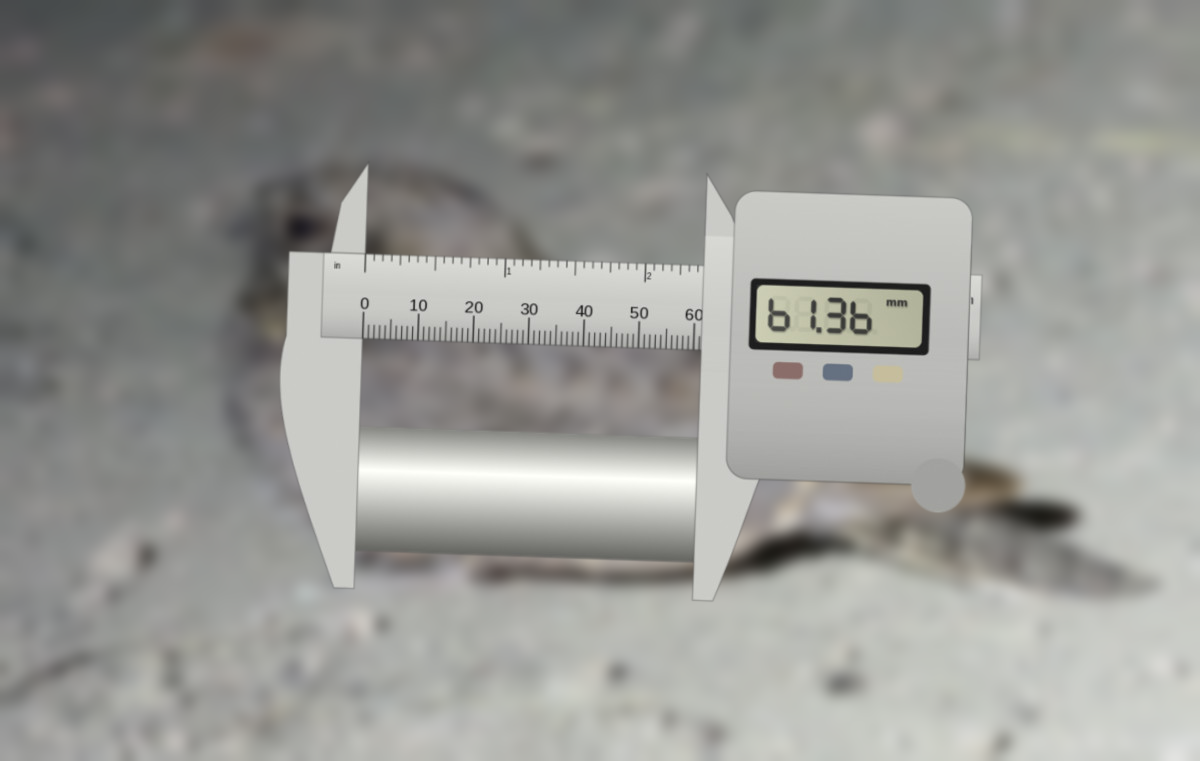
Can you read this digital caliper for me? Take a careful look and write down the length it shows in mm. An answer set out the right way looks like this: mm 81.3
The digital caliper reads mm 61.36
